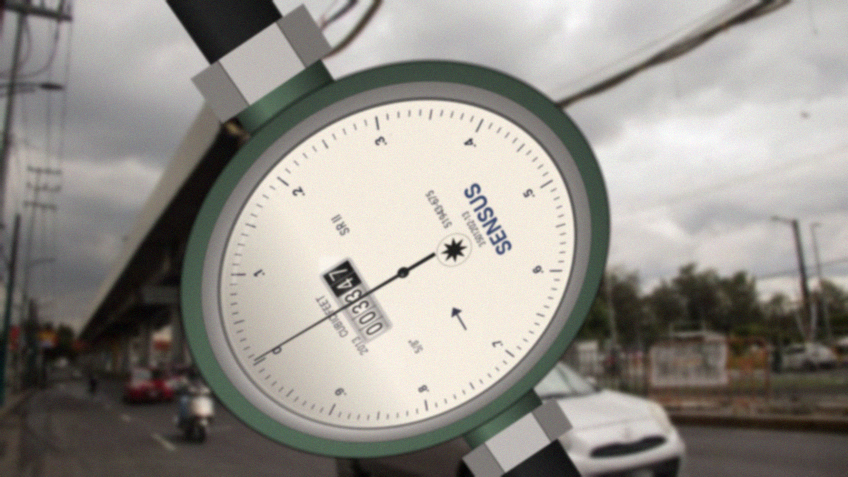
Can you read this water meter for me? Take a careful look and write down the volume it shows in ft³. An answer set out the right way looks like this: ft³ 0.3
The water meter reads ft³ 3347.00
